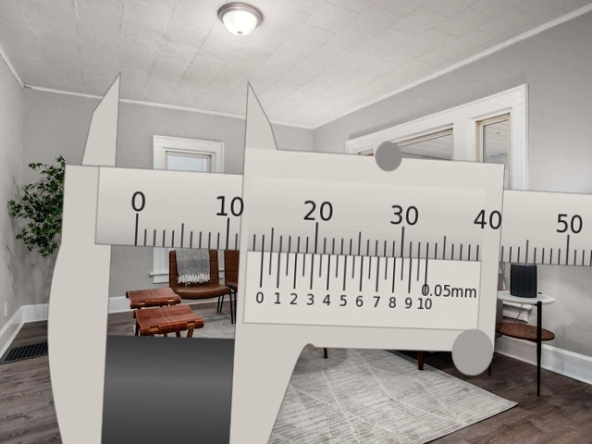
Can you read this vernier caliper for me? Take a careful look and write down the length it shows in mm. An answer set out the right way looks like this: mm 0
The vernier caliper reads mm 14.0
